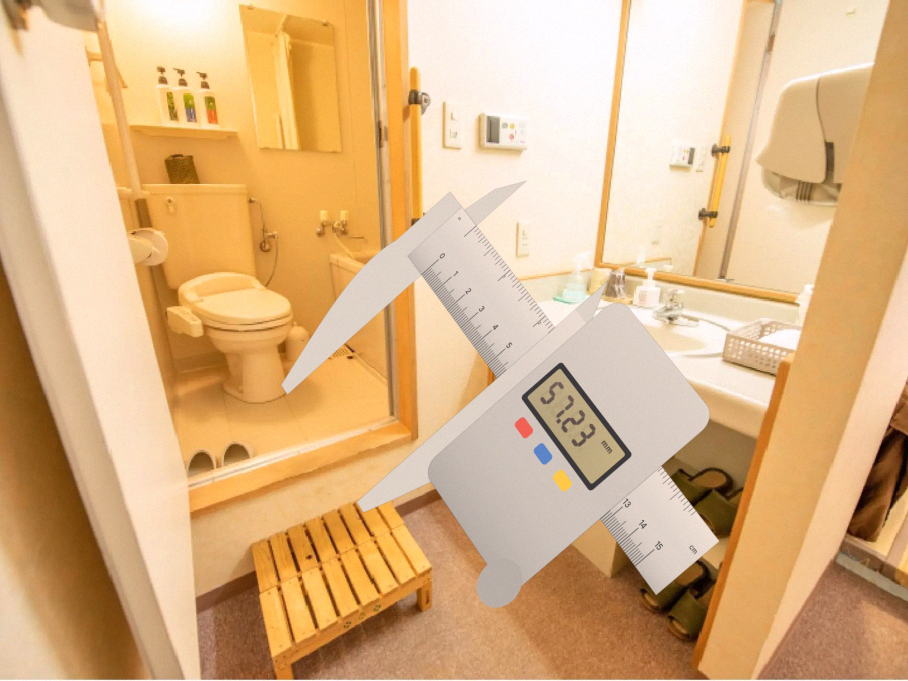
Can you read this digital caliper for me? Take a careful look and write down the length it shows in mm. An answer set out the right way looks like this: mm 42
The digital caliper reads mm 57.23
